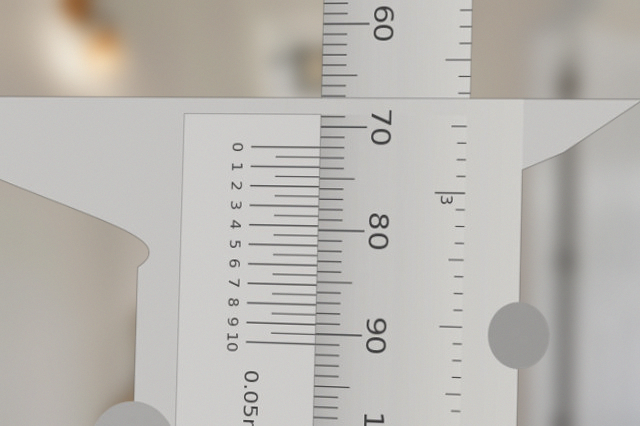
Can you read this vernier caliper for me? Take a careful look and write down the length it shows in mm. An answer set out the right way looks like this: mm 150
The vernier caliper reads mm 72.0
